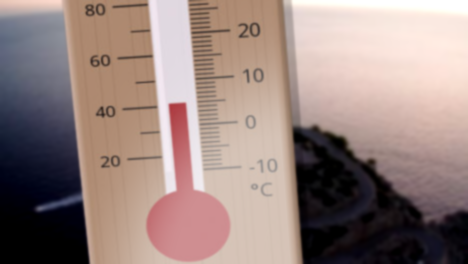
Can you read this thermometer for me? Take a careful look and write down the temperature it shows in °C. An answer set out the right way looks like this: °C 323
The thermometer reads °C 5
